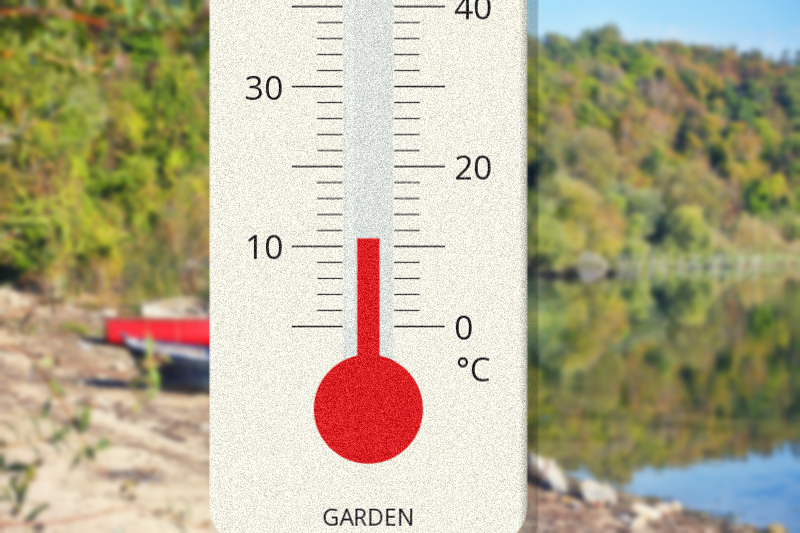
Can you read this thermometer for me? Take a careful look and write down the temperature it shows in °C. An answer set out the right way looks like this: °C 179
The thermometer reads °C 11
